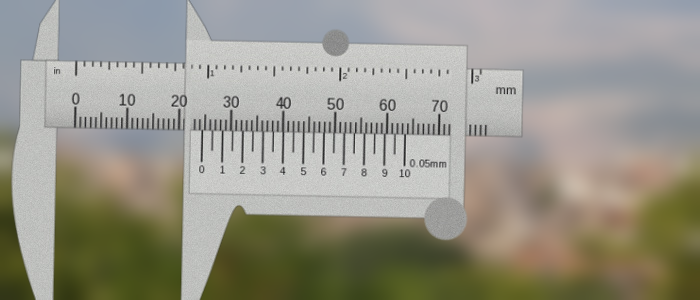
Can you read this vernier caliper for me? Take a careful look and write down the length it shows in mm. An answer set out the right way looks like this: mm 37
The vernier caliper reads mm 24.5
